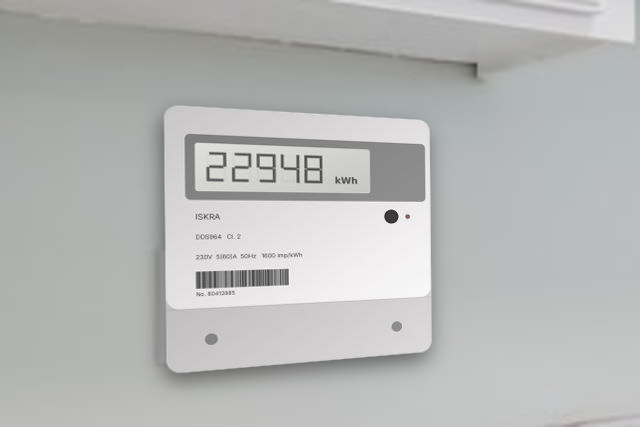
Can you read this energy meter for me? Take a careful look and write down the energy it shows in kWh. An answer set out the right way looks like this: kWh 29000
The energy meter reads kWh 22948
